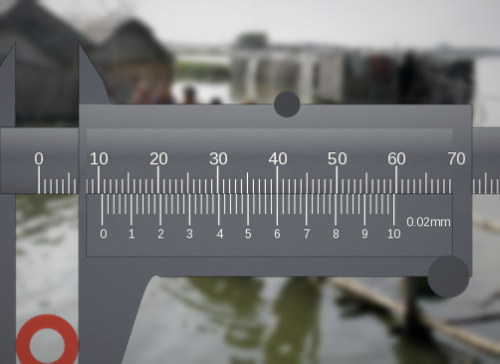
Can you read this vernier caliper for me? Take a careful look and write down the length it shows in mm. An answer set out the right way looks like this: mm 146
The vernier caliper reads mm 10.6
